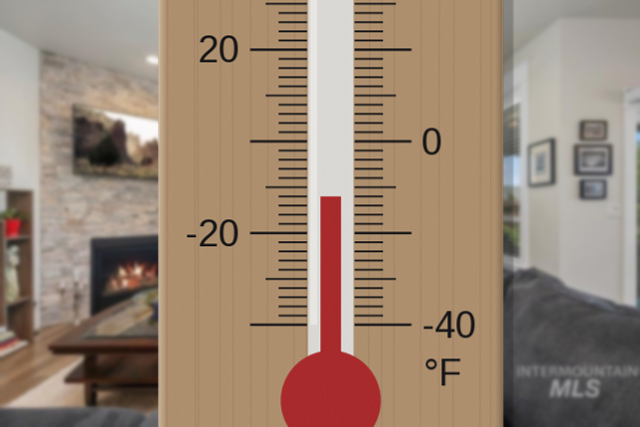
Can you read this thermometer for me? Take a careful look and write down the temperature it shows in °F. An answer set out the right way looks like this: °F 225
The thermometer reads °F -12
